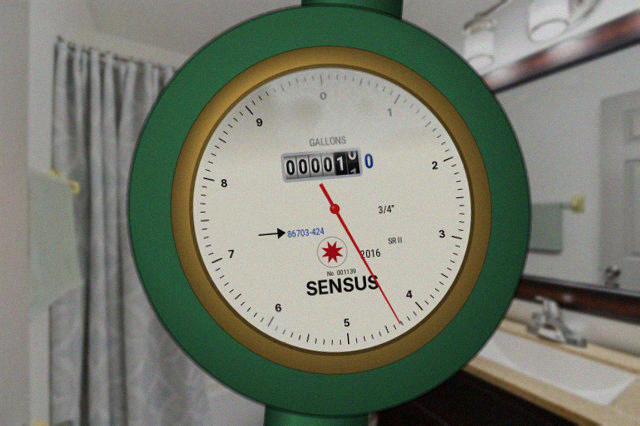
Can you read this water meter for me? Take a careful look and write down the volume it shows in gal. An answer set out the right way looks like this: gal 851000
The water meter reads gal 104.3
